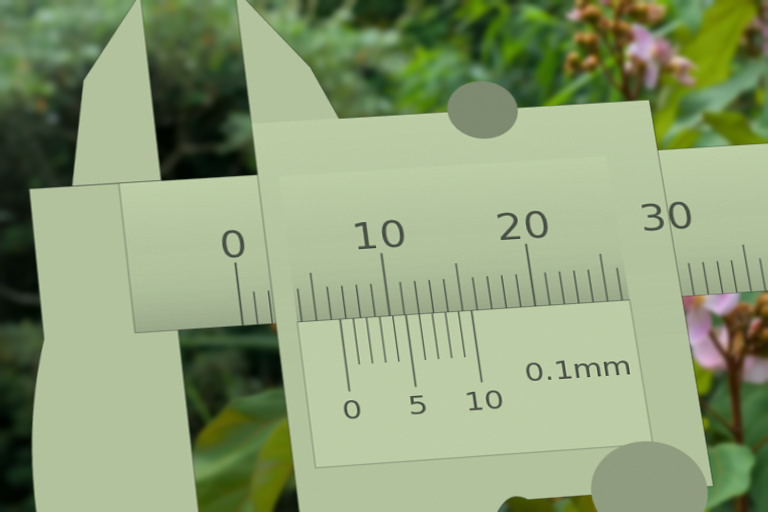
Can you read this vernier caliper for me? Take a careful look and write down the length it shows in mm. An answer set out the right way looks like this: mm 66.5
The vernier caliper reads mm 6.6
